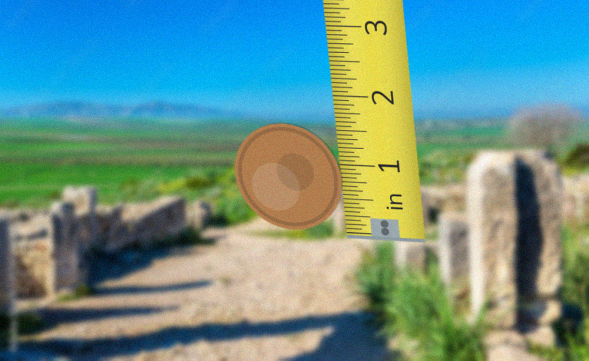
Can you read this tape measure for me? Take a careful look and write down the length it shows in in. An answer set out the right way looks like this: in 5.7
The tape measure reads in 1.5625
